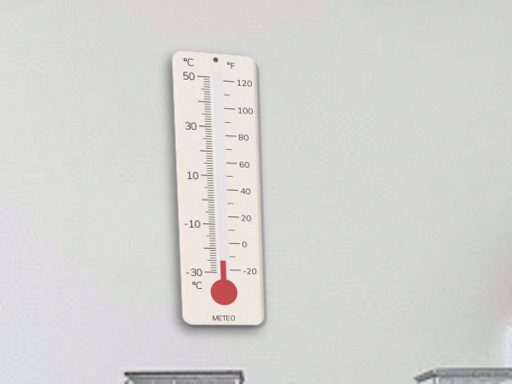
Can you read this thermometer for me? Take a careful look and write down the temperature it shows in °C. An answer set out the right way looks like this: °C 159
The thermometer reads °C -25
